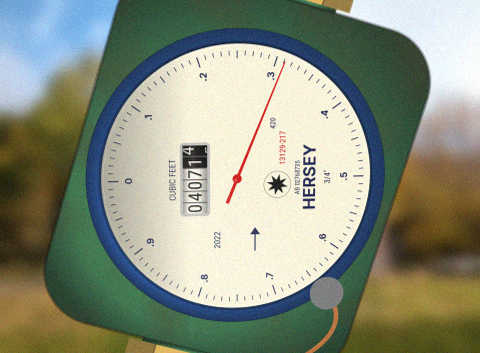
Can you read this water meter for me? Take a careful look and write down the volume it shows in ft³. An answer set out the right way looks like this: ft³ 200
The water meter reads ft³ 40714.31
